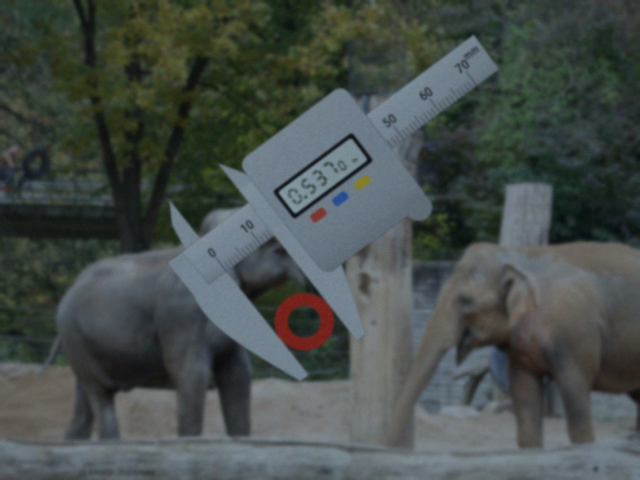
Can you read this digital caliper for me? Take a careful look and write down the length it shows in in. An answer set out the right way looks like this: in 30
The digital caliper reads in 0.5370
